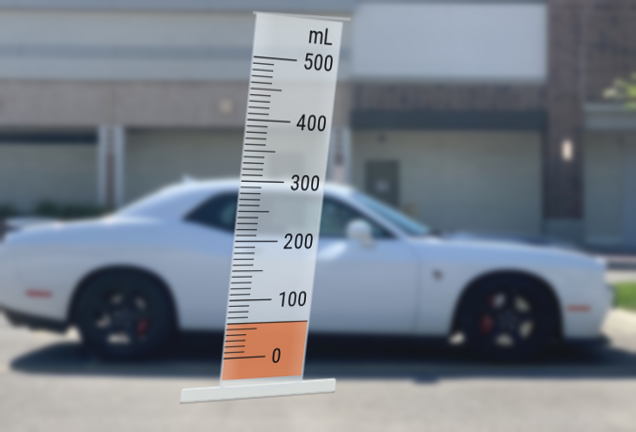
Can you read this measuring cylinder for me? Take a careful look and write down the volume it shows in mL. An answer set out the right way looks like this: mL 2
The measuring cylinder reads mL 60
